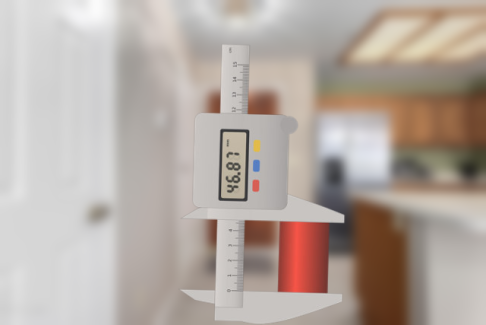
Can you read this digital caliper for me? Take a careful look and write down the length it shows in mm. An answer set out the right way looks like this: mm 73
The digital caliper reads mm 46.87
